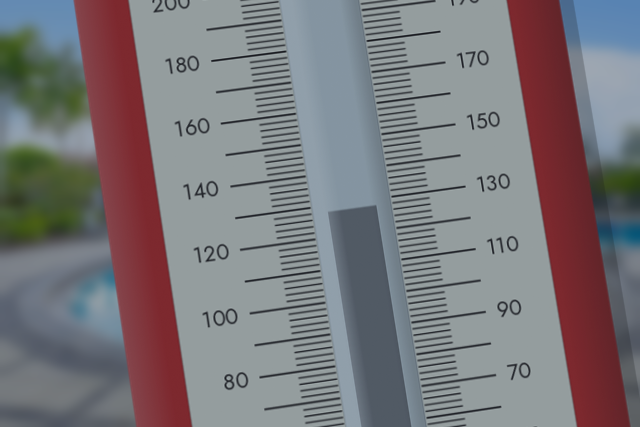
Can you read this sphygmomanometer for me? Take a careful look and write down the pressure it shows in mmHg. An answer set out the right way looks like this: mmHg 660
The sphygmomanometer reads mmHg 128
